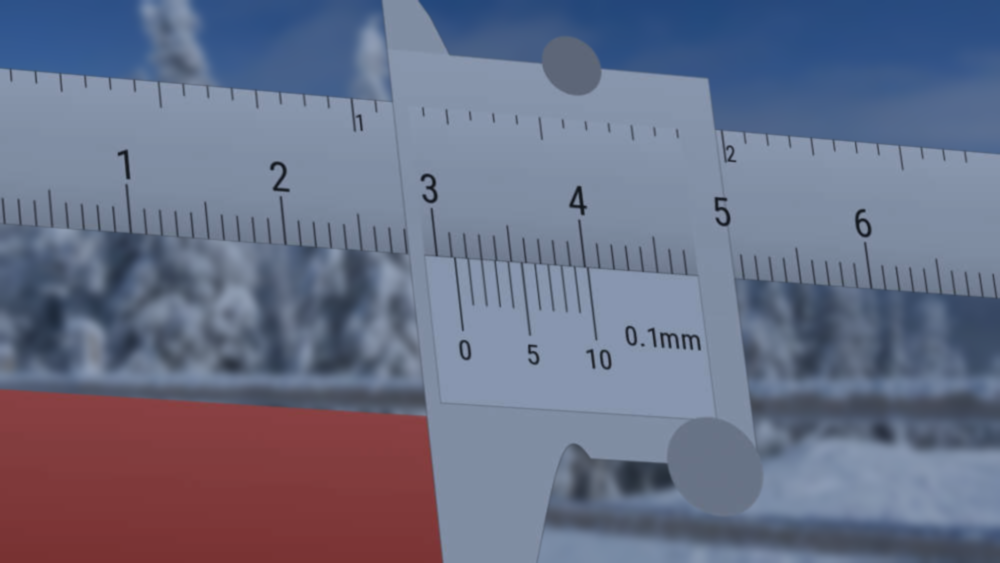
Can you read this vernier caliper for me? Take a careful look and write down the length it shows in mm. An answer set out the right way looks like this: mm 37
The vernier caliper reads mm 31.2
